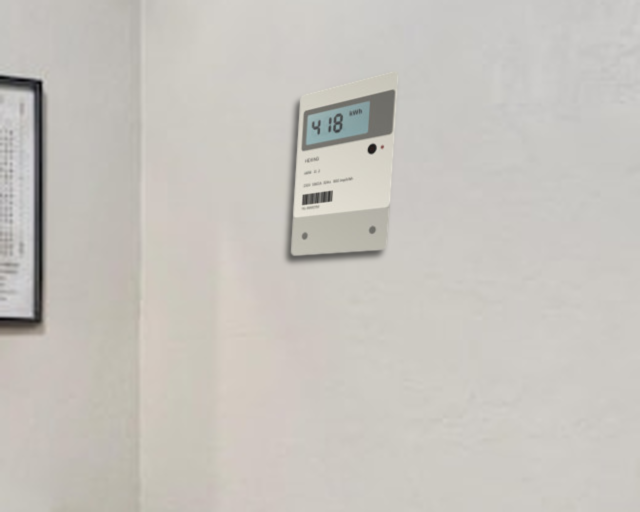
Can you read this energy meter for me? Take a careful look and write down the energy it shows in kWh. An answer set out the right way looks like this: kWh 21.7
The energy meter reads kWh 418
